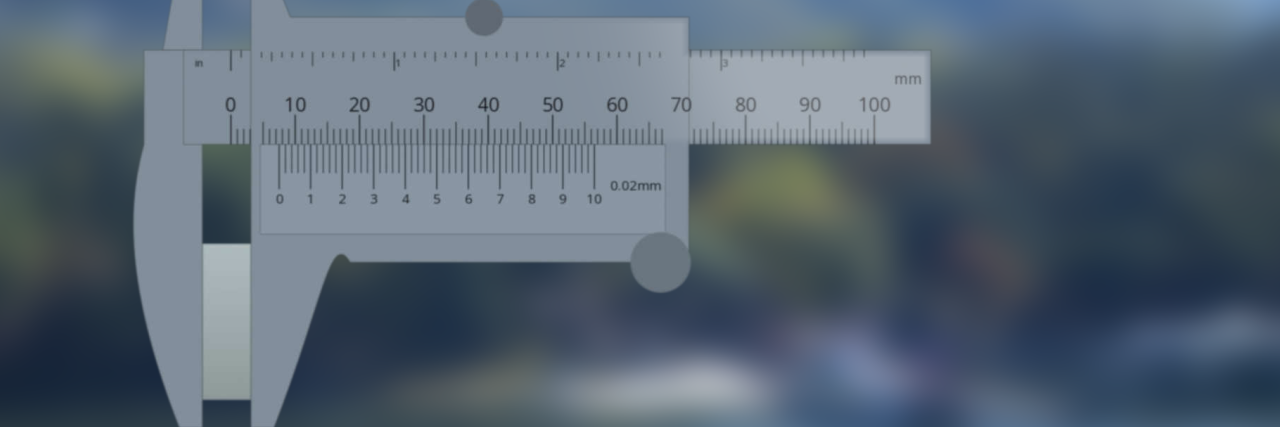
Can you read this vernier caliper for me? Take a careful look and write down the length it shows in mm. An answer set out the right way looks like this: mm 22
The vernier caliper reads mm 7.5
